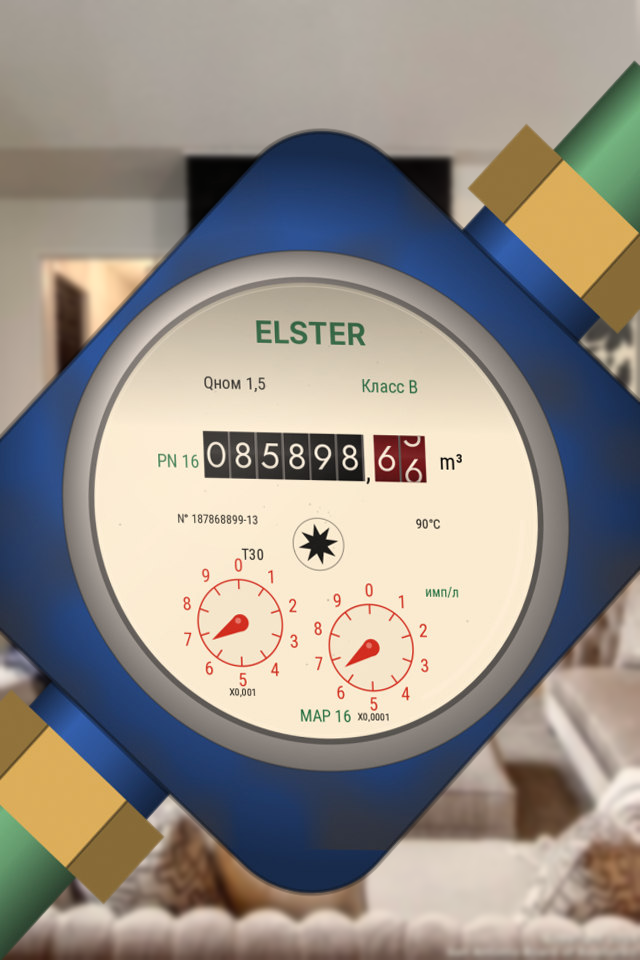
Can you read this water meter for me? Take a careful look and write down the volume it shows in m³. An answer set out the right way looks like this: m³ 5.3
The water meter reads m³ 85898.6566
